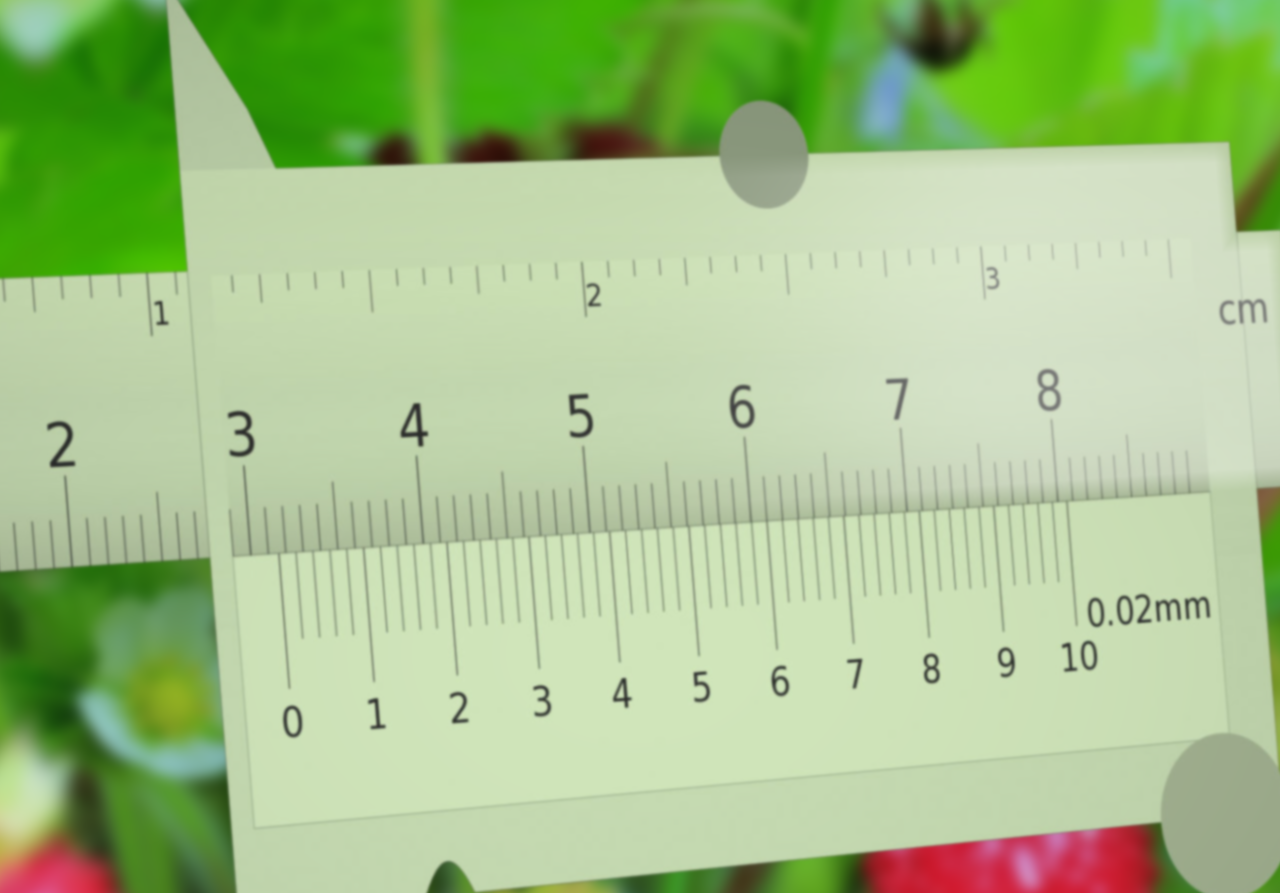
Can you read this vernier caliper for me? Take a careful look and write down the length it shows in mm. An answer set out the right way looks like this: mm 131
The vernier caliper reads mm 31.6
